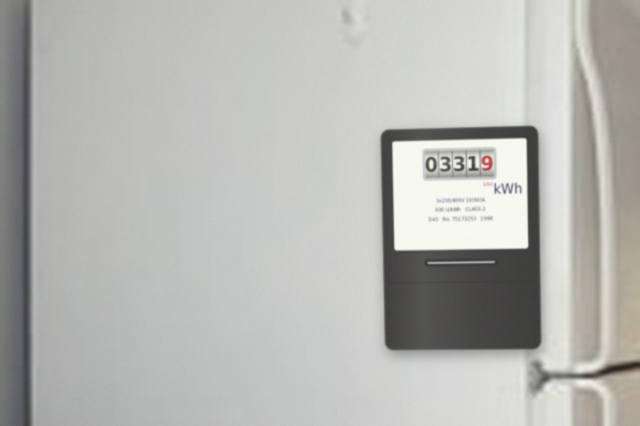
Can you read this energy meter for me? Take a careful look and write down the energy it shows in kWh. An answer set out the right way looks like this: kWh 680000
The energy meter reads kWh 331.9
